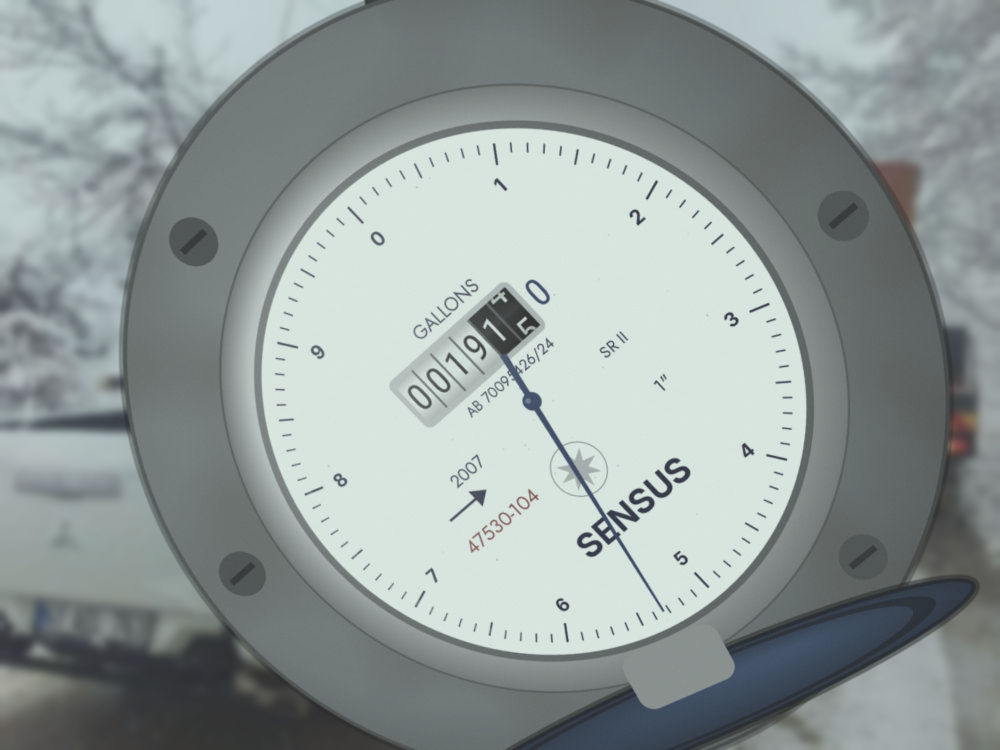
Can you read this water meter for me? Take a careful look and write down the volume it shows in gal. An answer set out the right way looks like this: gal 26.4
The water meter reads gal 19145.3
